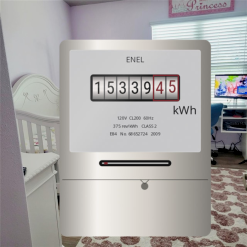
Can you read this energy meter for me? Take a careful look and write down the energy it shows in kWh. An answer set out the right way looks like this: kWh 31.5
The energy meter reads kWh 15339.45
